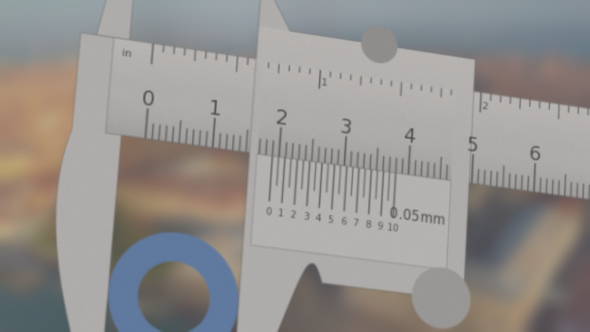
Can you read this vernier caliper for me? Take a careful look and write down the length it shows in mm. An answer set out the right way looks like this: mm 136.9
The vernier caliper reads mm 19.0
